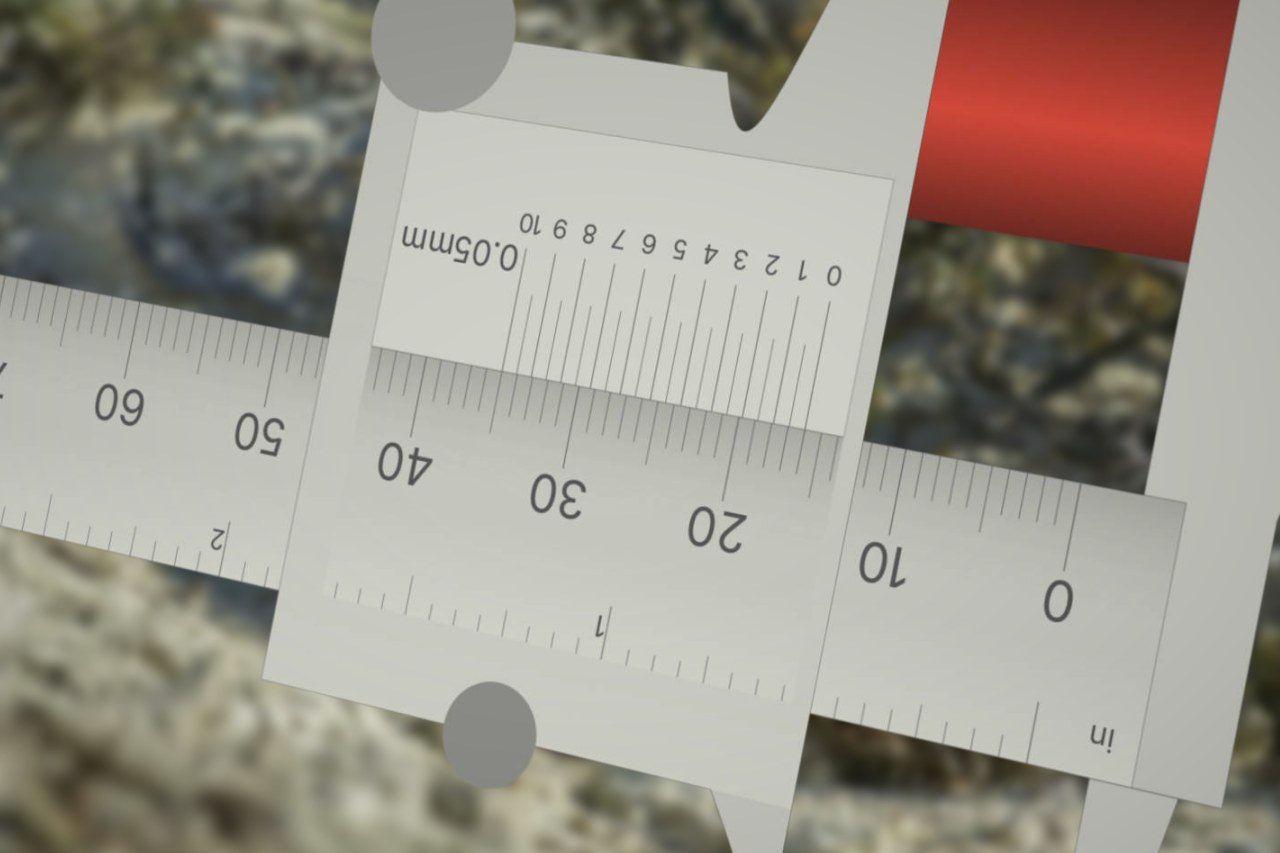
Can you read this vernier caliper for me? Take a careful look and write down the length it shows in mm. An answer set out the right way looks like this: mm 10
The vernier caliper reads mm 16.0
